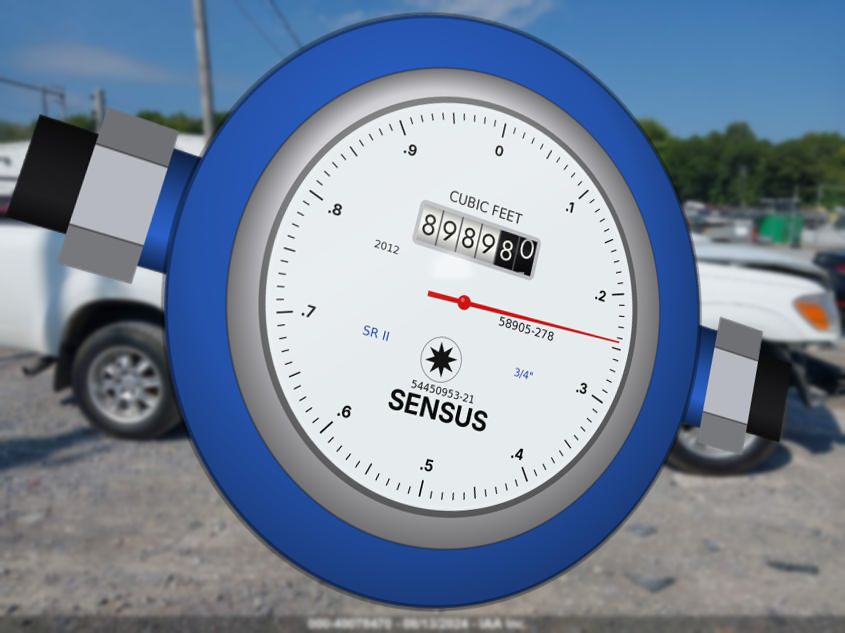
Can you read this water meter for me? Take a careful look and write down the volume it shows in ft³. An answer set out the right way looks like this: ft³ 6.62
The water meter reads ft³ 898980.24
